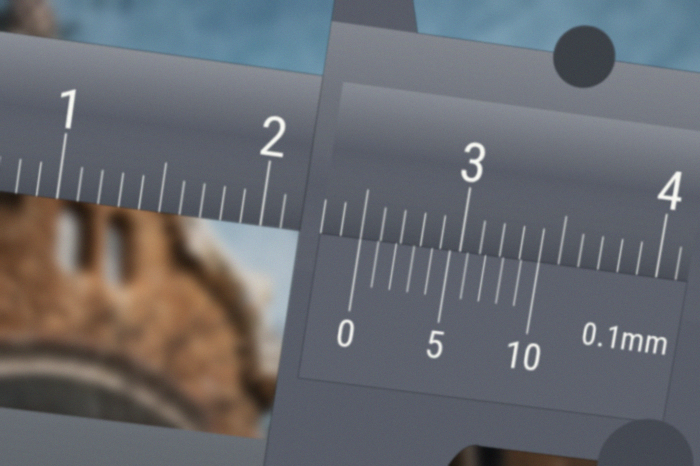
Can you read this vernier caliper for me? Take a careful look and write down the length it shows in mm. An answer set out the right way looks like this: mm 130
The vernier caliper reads mm 25.0
